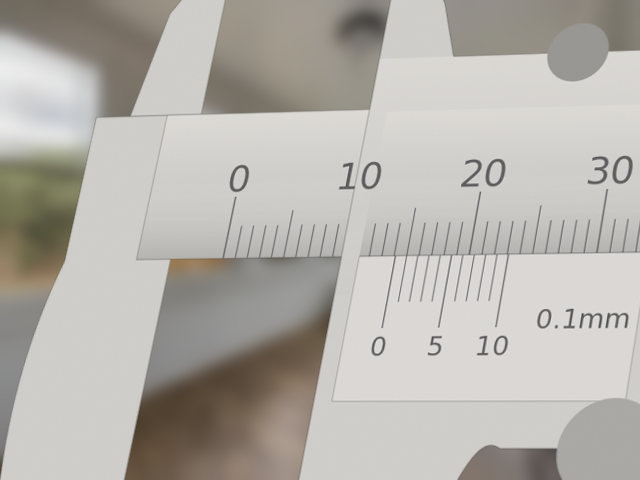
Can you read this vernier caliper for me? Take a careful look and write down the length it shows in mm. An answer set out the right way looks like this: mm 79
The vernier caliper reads mm 14.1
